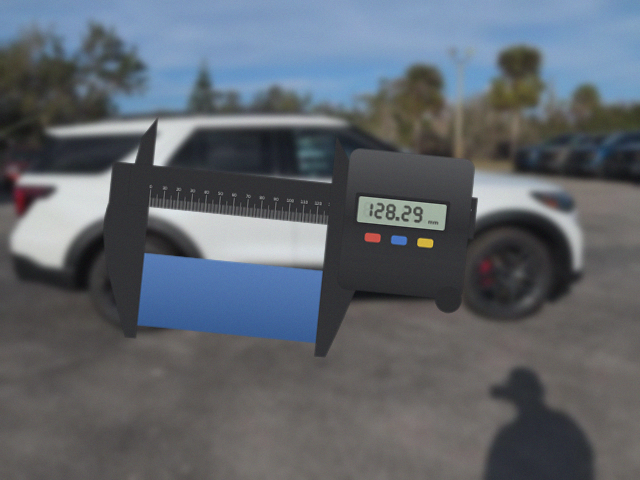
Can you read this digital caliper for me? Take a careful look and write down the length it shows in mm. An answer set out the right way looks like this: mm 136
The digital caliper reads mm 128.29
